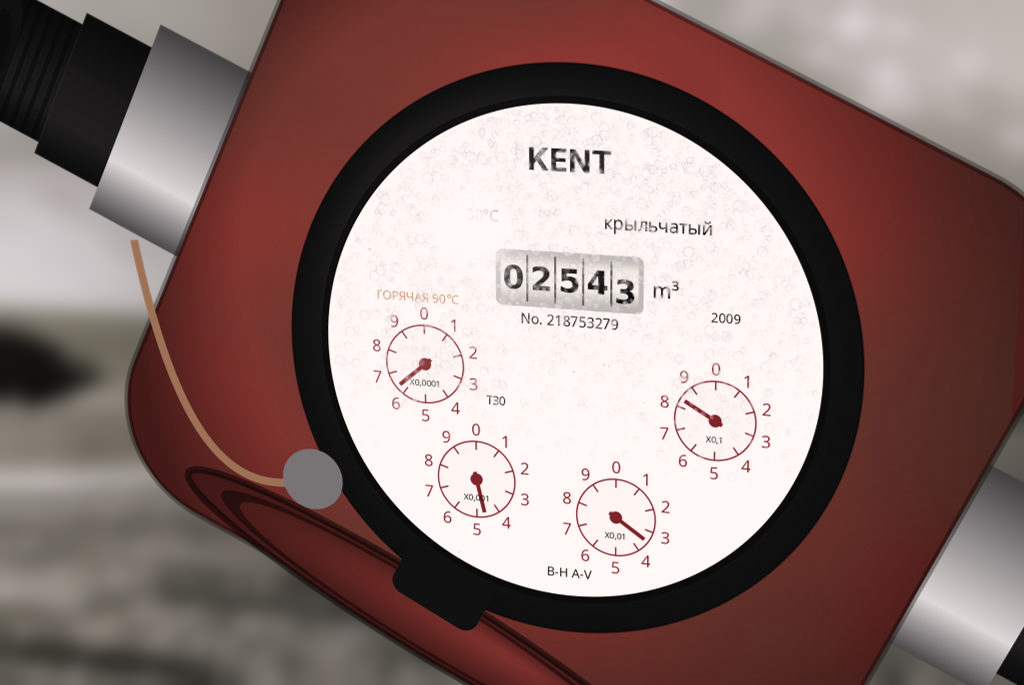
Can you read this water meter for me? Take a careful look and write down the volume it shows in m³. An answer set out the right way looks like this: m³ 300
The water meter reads m³ 2542.8346
